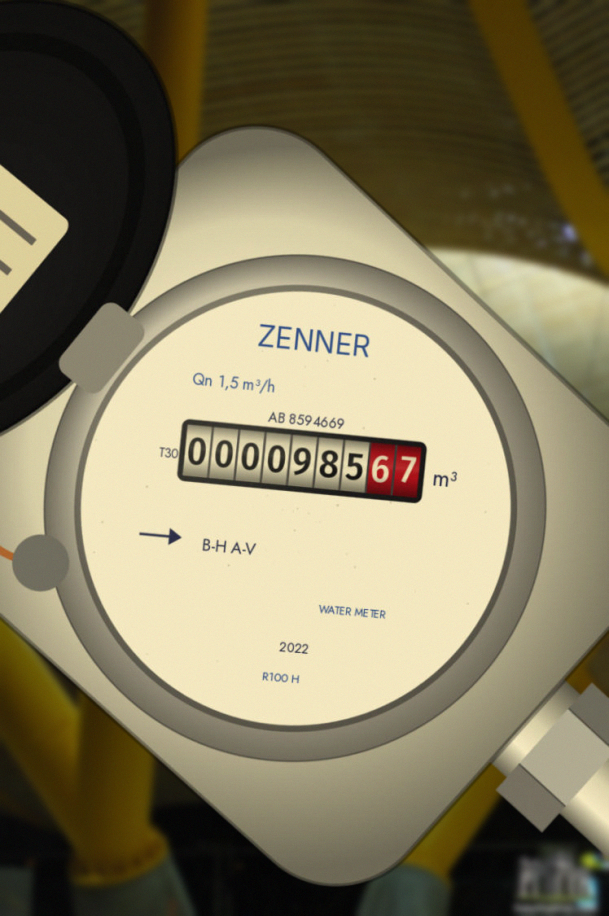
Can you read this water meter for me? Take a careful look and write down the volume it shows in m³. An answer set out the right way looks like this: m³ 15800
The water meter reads m³ 985.67
